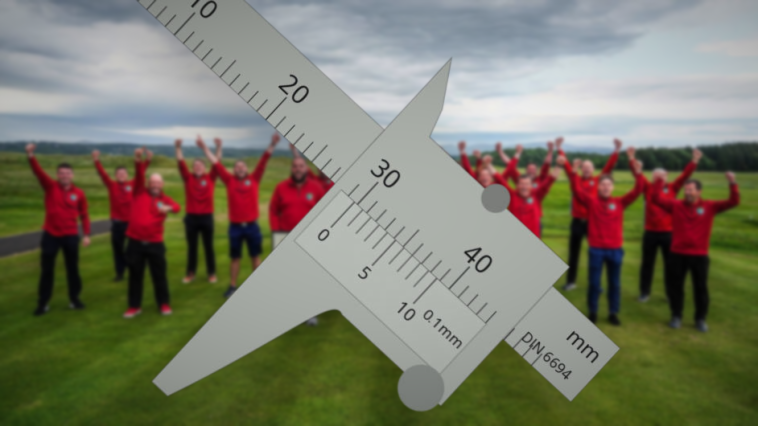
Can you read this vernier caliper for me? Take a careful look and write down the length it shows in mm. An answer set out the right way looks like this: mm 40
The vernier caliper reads mm 29.7
